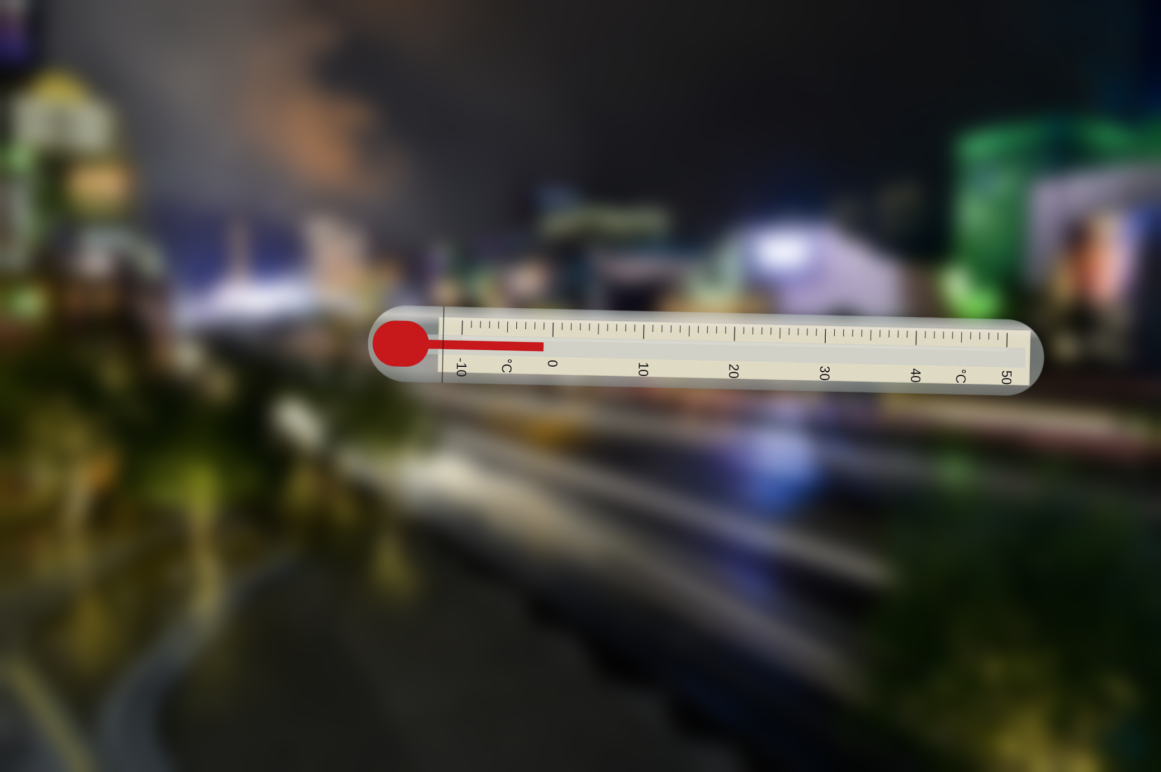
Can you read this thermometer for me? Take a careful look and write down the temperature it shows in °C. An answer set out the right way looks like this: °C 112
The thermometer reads °C -1
